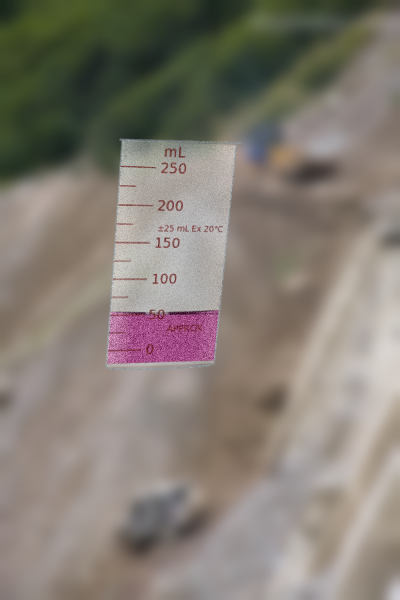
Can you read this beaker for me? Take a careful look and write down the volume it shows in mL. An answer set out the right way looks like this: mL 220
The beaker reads mL 50
